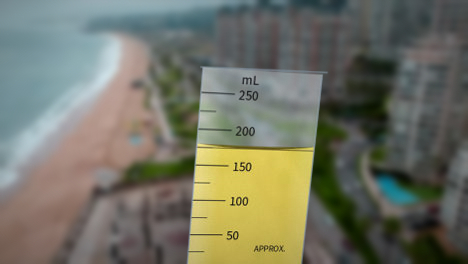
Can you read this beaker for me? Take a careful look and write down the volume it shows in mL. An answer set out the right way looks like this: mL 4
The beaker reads mL 175
